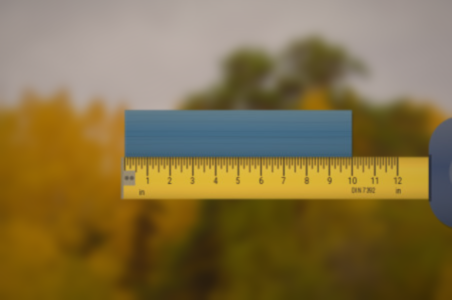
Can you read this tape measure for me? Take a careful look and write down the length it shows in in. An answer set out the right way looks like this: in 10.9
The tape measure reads in 10
